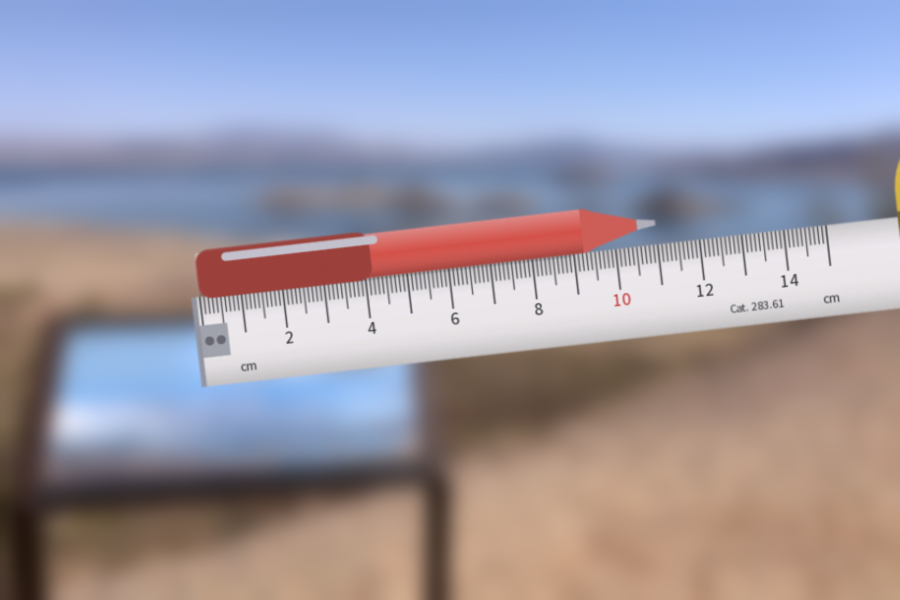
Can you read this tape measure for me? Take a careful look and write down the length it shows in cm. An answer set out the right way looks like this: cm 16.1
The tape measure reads cm 11
